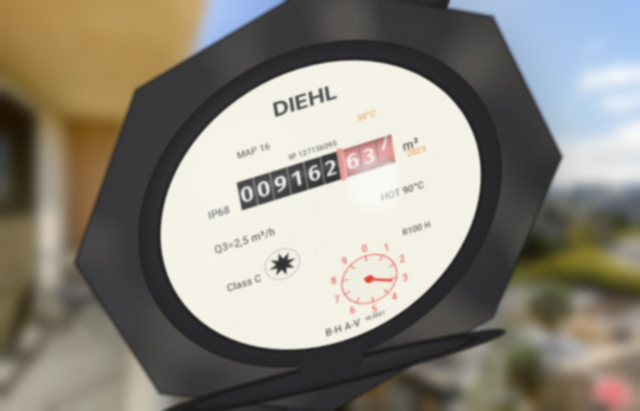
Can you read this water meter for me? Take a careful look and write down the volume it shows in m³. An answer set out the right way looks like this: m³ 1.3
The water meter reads m³ 9162.6373
